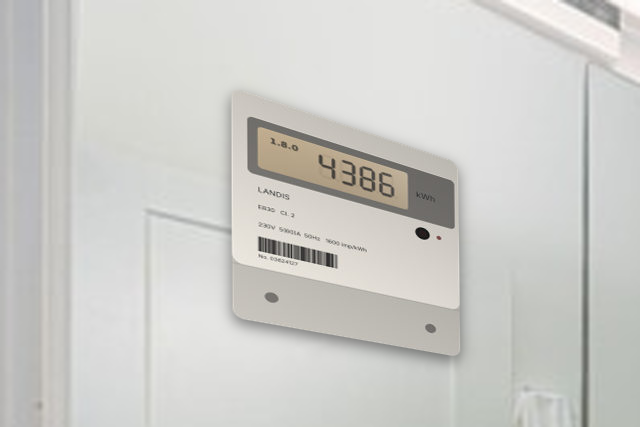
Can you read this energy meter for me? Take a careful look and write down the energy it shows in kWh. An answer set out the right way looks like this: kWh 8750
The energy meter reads kWh 4386
